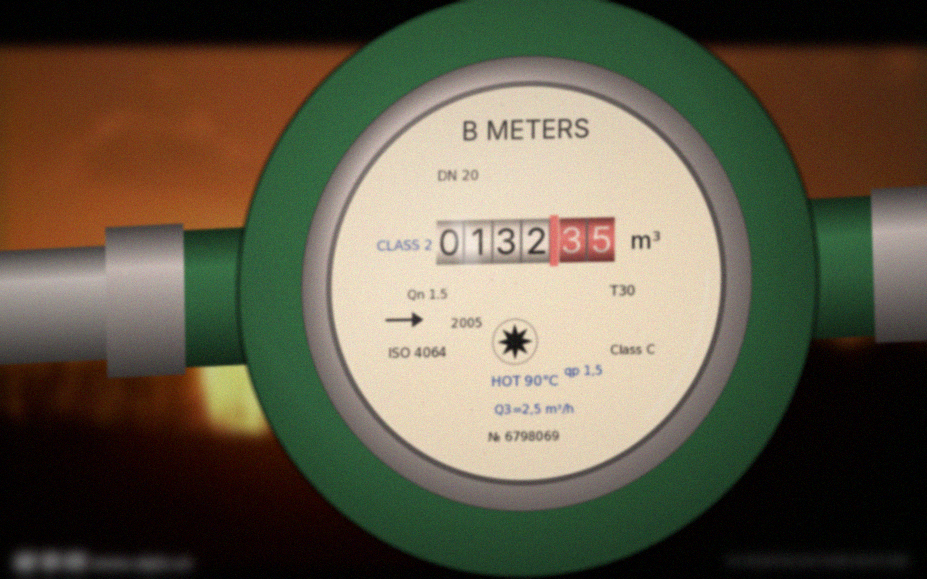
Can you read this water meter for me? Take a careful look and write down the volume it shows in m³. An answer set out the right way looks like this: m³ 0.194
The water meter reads m³ 132.35
